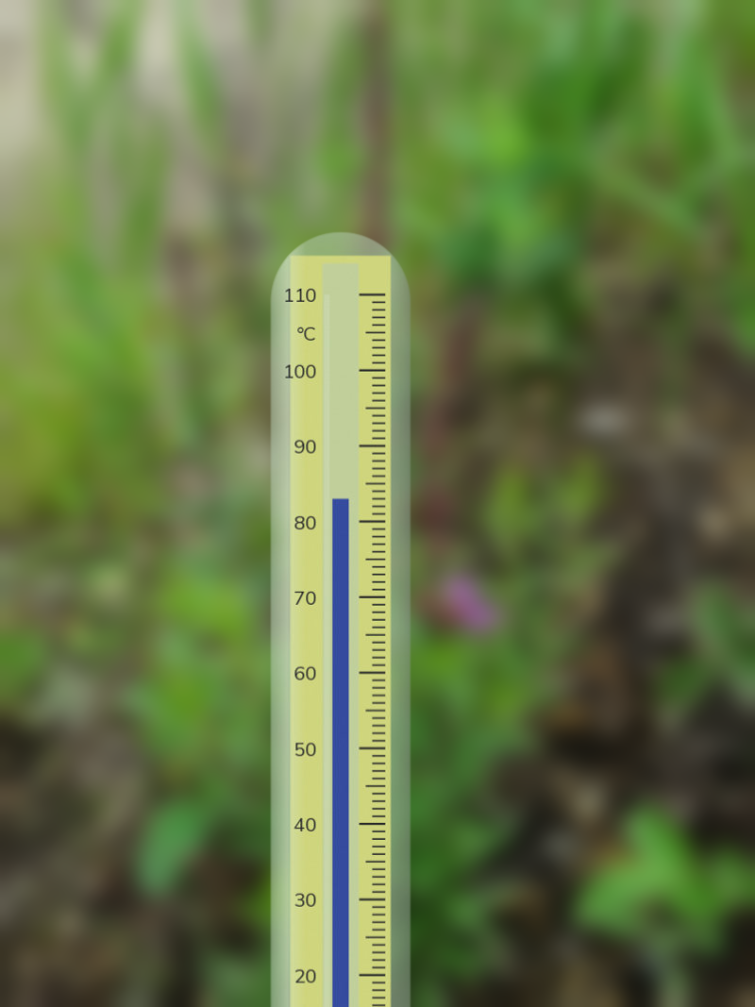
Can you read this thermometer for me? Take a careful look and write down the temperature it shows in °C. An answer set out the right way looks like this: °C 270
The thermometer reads °C 83
